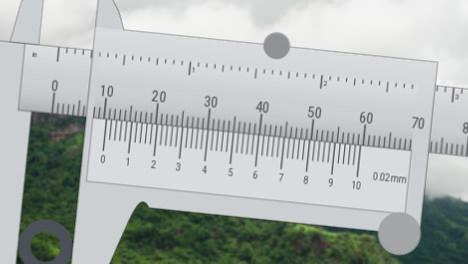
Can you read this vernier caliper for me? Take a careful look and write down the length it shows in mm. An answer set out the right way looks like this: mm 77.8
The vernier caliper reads mm 10.5
